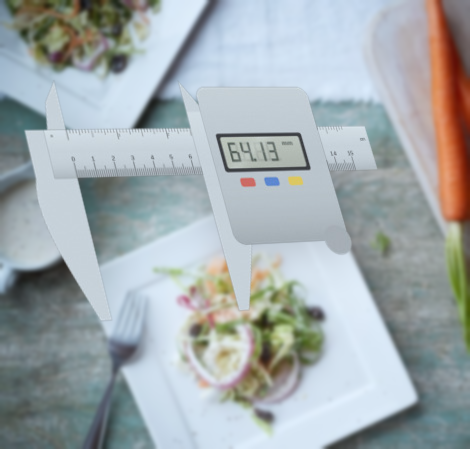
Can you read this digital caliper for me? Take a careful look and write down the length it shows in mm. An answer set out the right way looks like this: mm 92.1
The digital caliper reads mm 64.13
